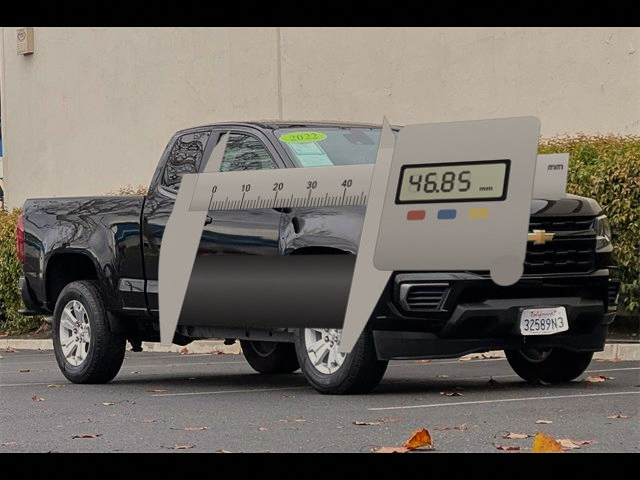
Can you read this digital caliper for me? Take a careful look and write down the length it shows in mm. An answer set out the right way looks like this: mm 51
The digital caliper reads mm 46.85
